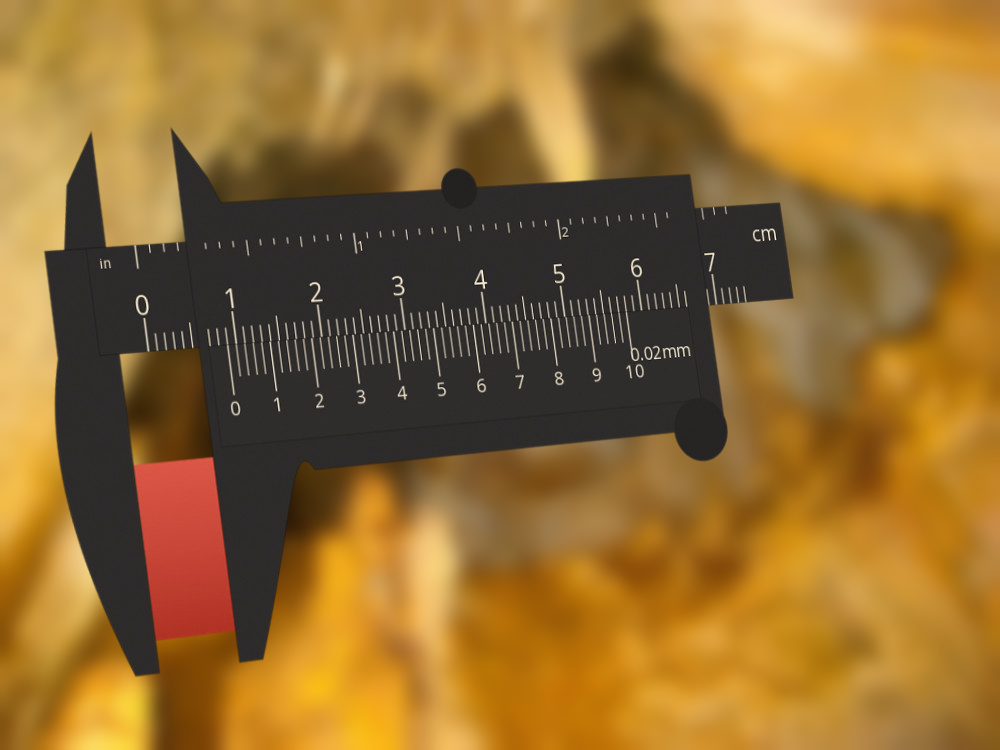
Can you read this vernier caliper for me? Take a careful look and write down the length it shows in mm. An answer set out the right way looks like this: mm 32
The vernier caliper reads mm 9.0
